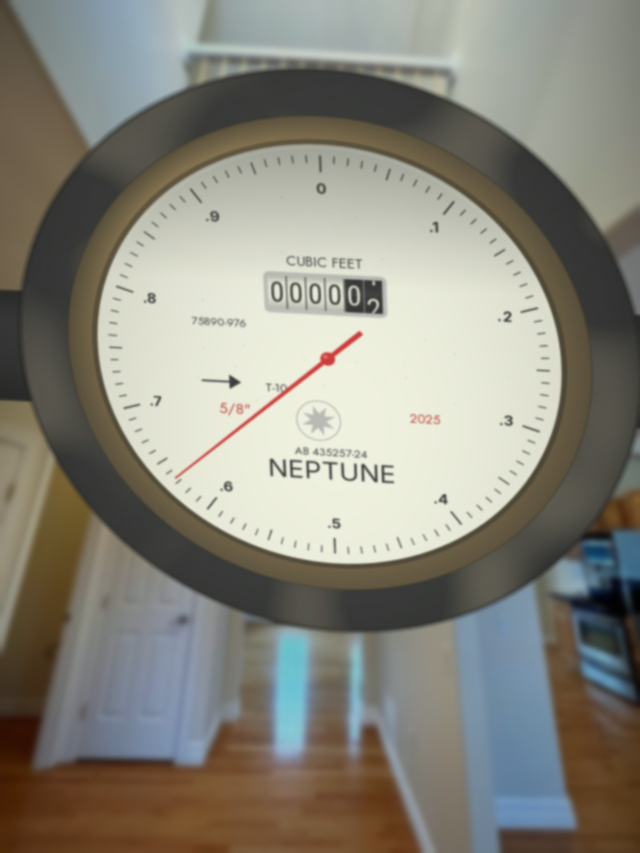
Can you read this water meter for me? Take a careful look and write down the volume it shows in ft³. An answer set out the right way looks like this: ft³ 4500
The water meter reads ft³ 1.63
